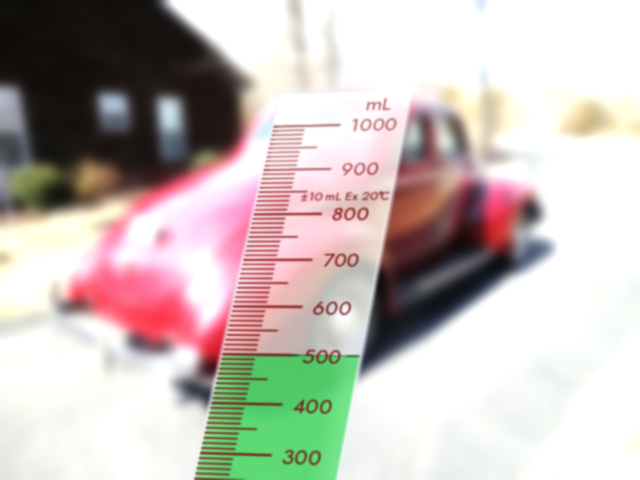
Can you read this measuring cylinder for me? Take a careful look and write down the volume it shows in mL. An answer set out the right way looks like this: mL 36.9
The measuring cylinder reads mL 500
